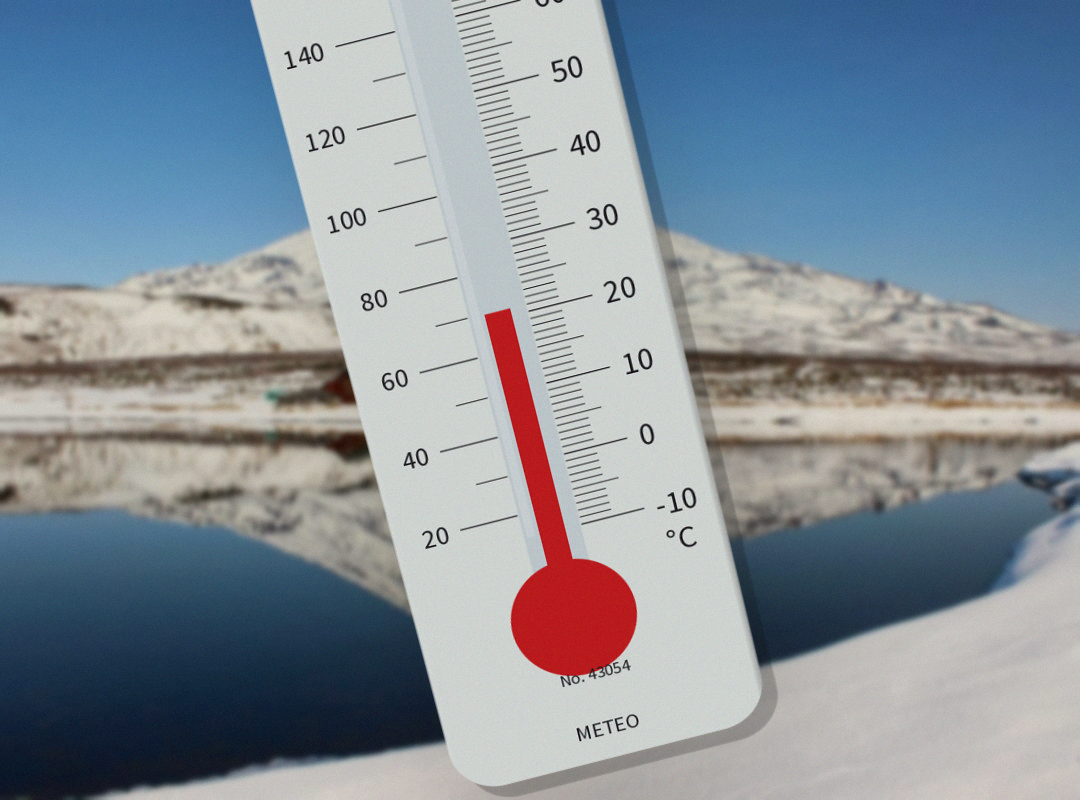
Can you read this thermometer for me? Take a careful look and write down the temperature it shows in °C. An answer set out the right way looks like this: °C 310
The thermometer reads °C 21
